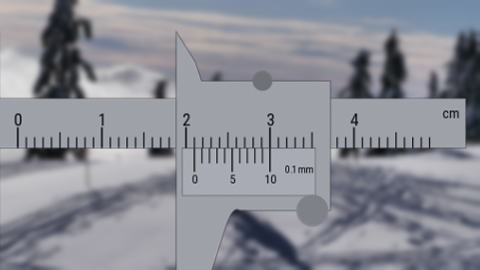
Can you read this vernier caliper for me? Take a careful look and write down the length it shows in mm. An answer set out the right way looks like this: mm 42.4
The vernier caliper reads mm 21.0
